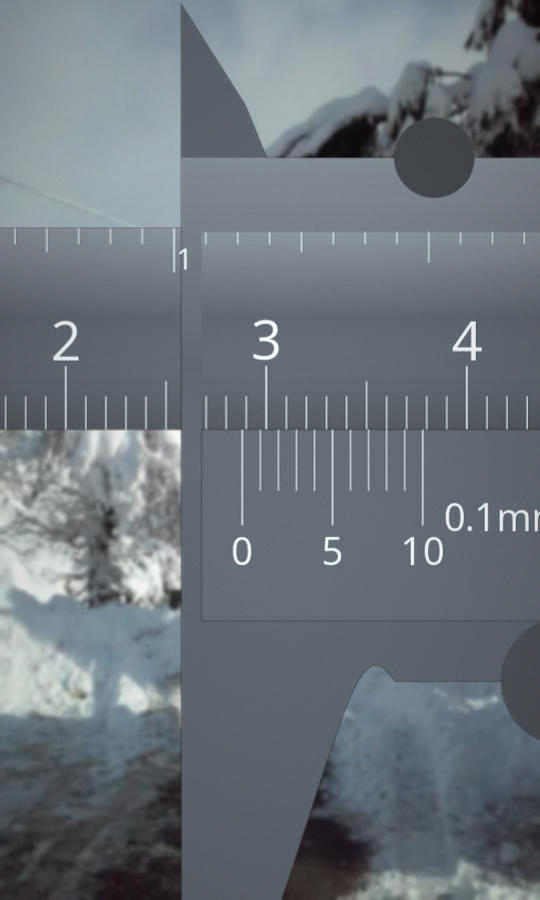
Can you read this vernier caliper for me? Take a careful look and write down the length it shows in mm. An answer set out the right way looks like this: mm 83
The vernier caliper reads mm 28.8
